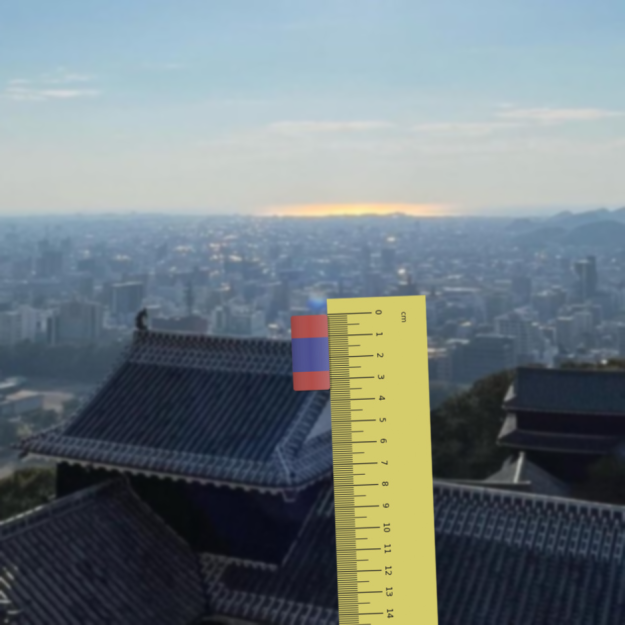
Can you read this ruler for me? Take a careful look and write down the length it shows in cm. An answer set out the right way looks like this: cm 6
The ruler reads cm 3.5
